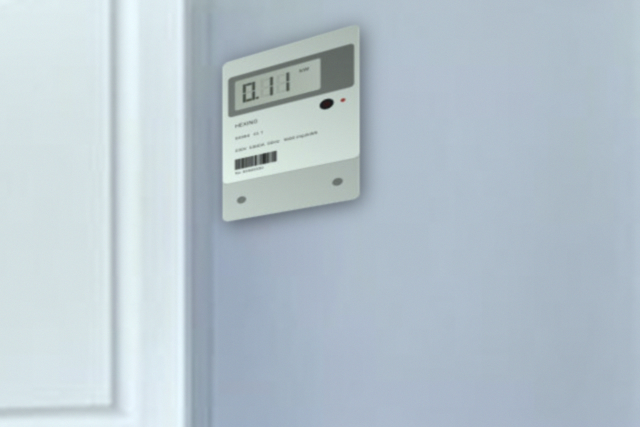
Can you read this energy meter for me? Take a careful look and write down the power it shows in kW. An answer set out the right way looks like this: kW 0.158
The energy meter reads kW 0.11
